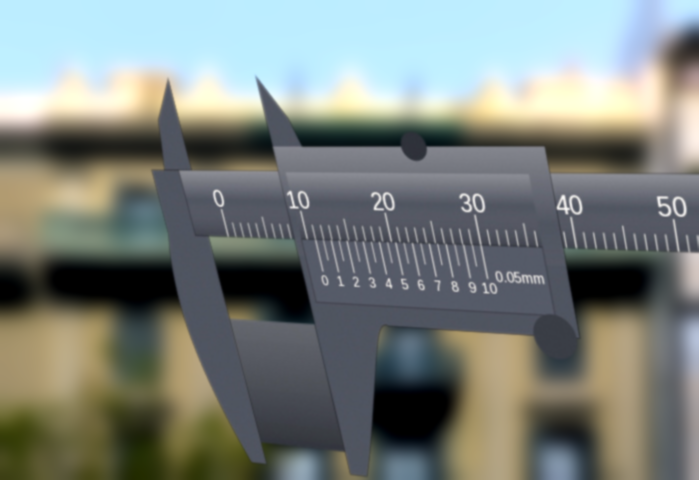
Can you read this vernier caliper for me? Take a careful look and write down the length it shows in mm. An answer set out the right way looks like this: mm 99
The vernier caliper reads mm 11.0
